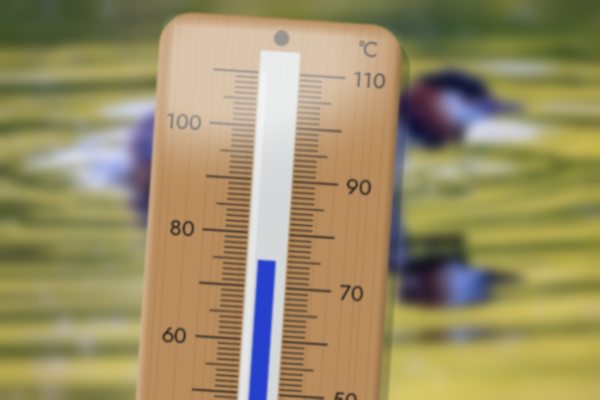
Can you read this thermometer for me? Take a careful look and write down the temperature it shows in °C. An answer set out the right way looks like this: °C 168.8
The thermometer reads °C 75
